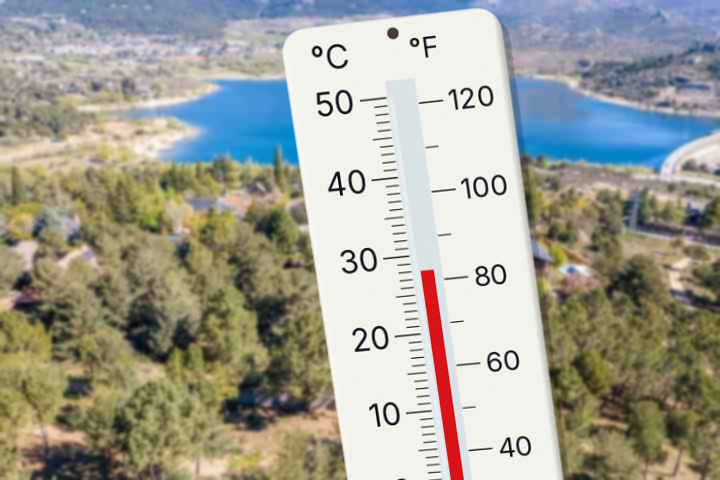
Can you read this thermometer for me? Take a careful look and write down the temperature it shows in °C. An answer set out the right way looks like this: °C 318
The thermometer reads °C 28
